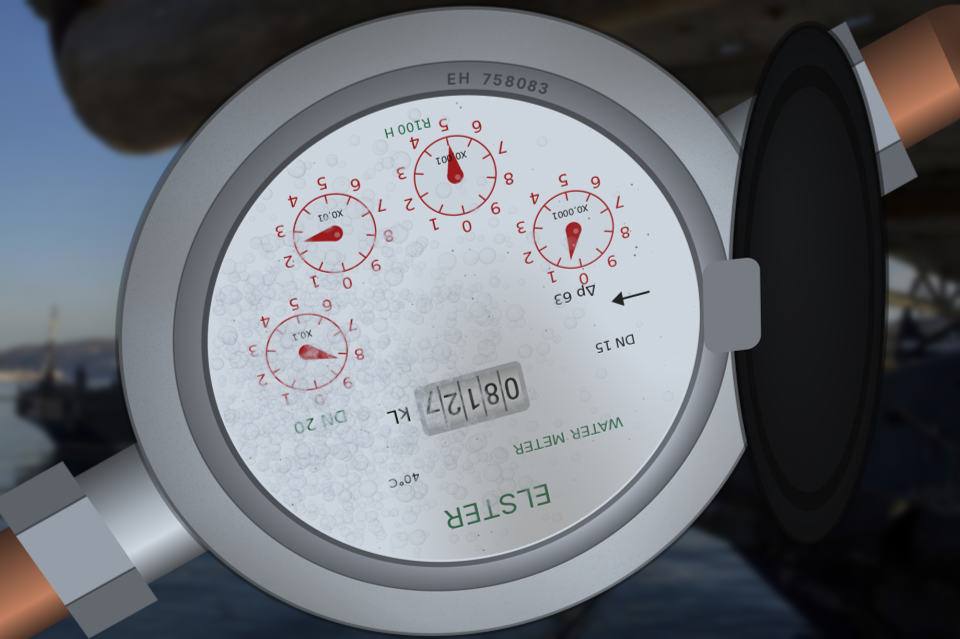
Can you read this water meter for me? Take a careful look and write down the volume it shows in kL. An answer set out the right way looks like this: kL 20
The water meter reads kL 8126.8250
